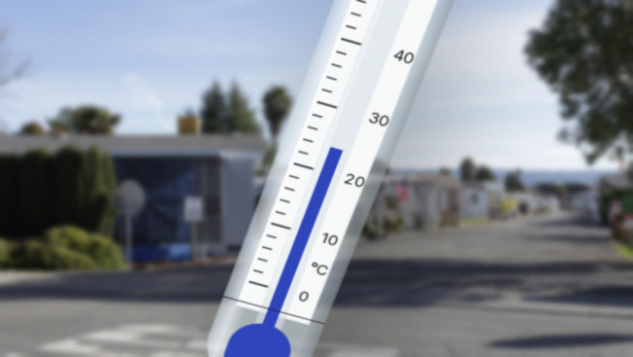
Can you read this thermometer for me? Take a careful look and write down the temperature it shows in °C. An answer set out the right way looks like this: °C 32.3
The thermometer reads °C 24
